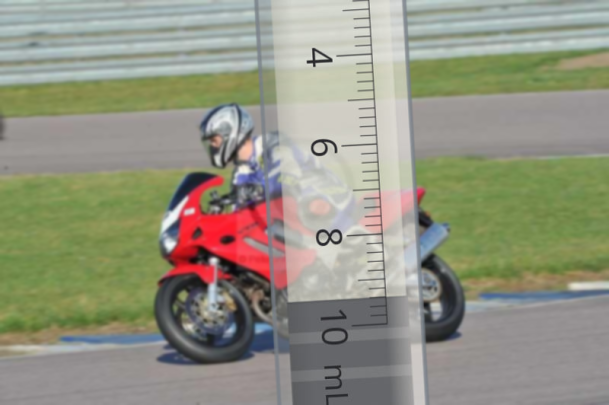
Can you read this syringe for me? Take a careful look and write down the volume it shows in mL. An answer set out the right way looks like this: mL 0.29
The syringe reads mL 9.4
